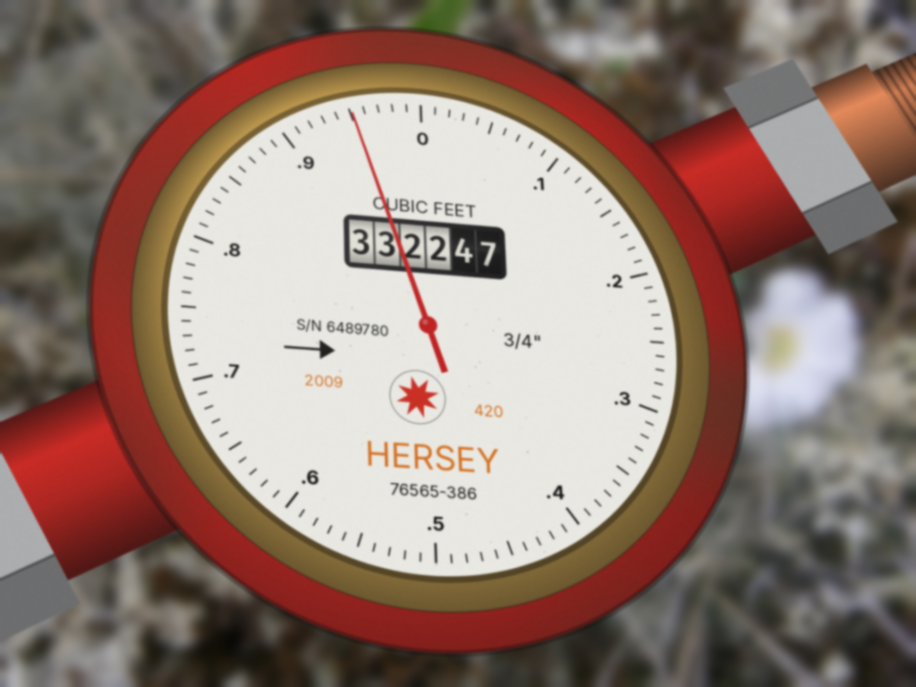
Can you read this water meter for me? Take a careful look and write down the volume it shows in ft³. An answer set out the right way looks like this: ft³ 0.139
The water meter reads ft³ 332246.95
